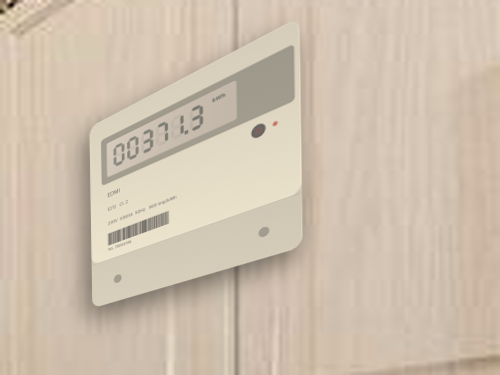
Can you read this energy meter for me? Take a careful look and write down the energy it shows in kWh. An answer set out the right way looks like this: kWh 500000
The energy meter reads kWh 371.3
